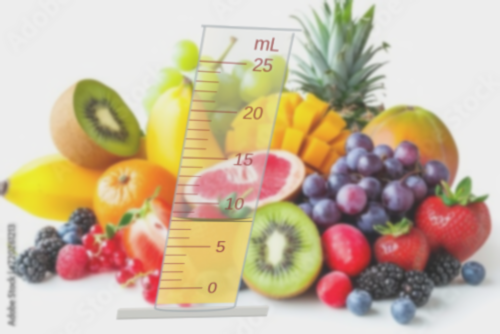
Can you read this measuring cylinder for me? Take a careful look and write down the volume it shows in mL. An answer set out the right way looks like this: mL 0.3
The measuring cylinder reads mL 8
